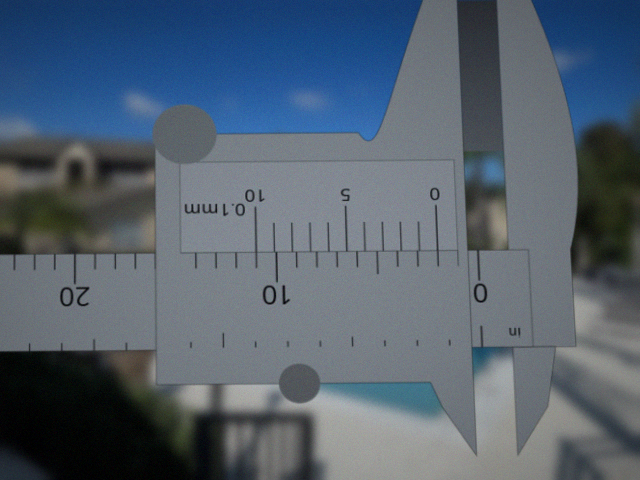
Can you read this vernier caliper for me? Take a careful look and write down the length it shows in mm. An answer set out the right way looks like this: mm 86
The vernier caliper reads mm 2.0
